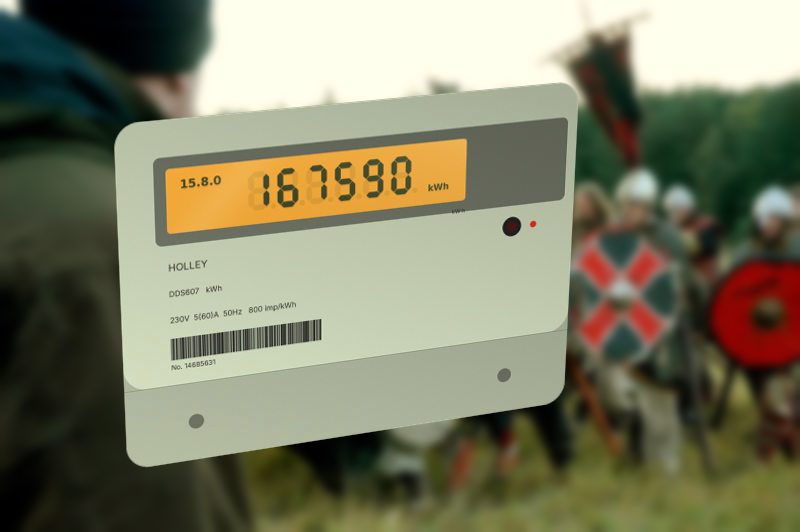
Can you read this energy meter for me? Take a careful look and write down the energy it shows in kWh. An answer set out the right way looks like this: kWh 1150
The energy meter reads kWh 167590
